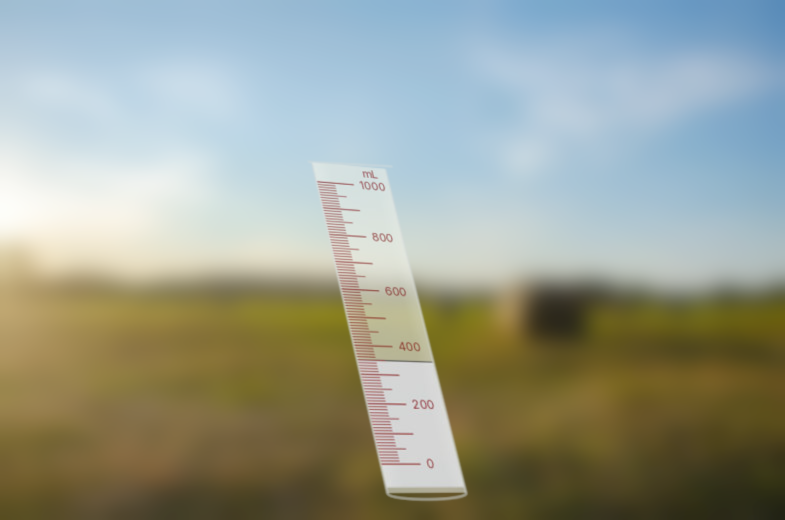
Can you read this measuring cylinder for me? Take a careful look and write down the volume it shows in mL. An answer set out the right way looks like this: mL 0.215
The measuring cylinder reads mL 350
